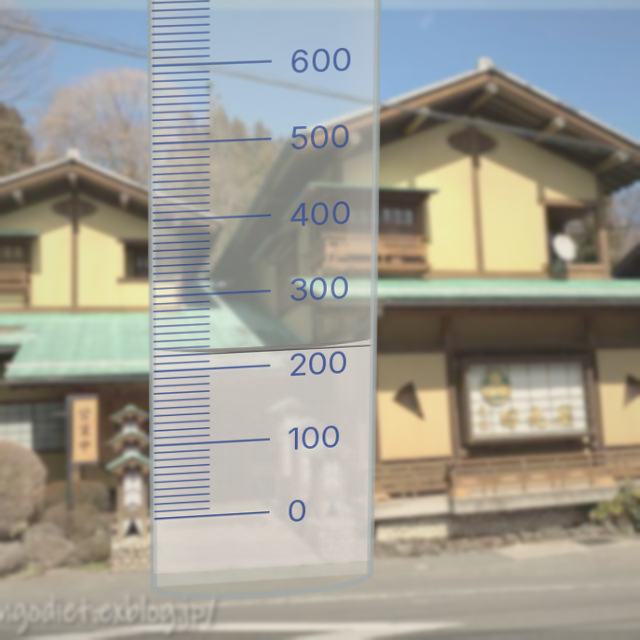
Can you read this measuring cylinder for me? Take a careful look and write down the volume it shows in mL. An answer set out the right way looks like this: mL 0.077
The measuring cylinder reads mL 220
